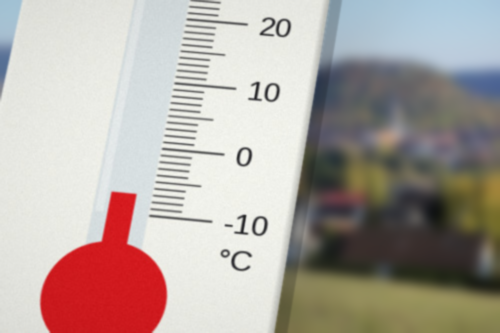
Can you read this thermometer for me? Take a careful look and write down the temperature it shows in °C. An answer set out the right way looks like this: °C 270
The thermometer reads °C -7
